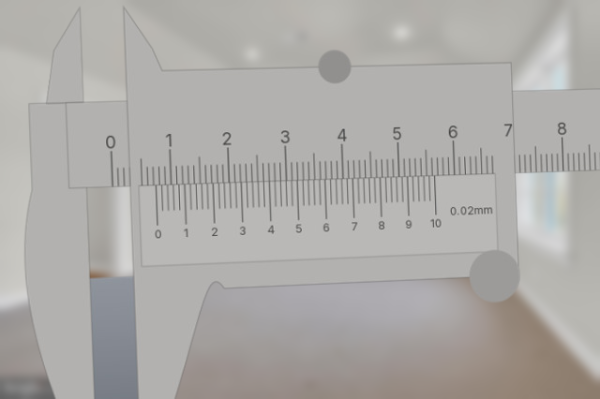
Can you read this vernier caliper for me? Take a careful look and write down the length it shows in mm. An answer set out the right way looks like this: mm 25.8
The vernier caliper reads mm 7.4
